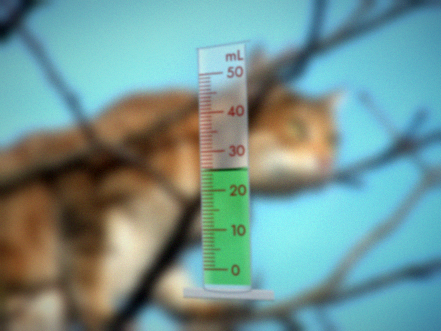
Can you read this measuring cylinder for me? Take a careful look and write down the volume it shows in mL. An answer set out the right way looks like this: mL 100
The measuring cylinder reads mL 25
